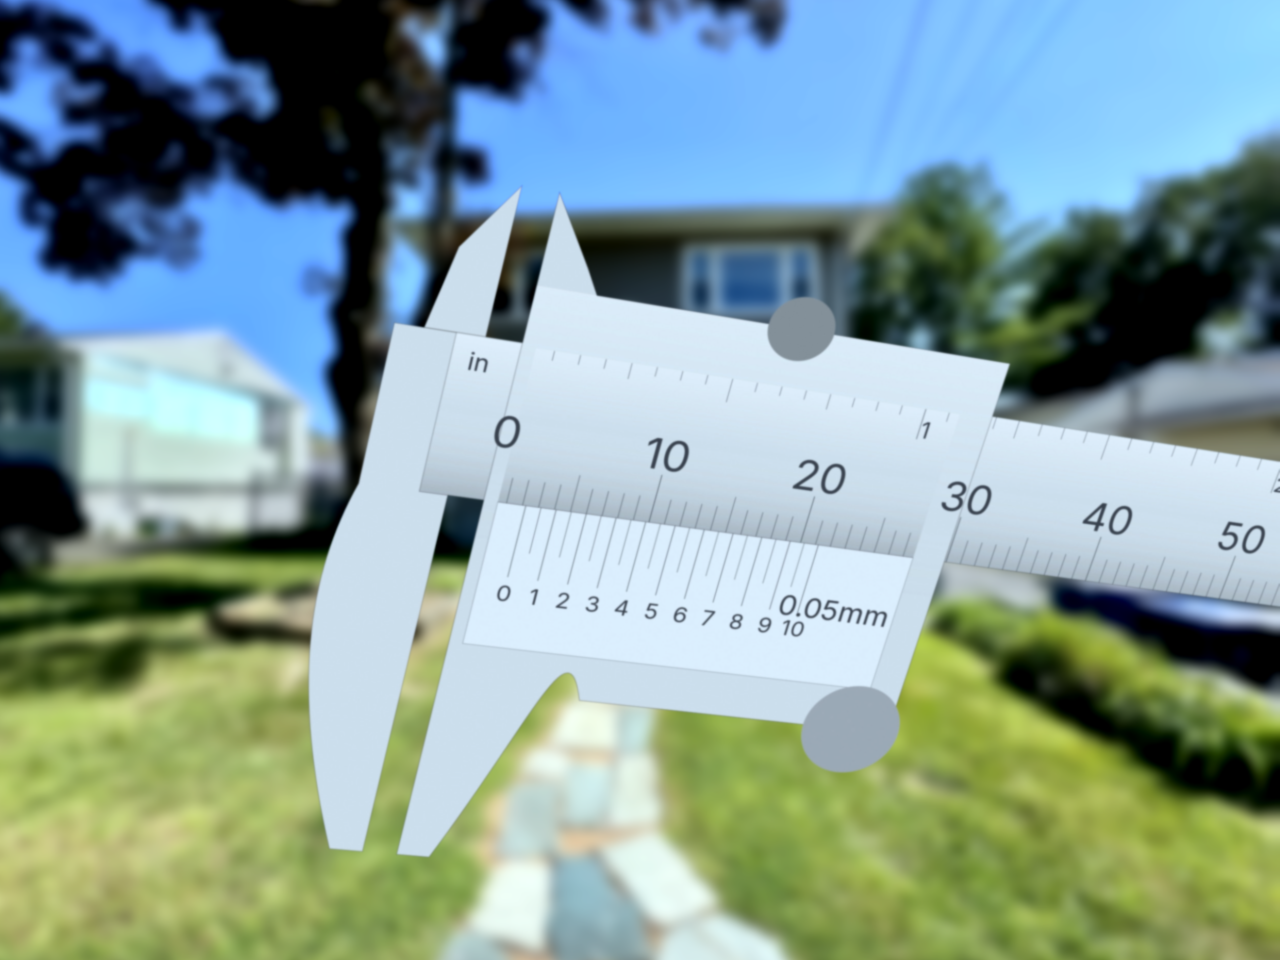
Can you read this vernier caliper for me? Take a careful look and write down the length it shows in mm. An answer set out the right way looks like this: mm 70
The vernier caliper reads mm 2.2
